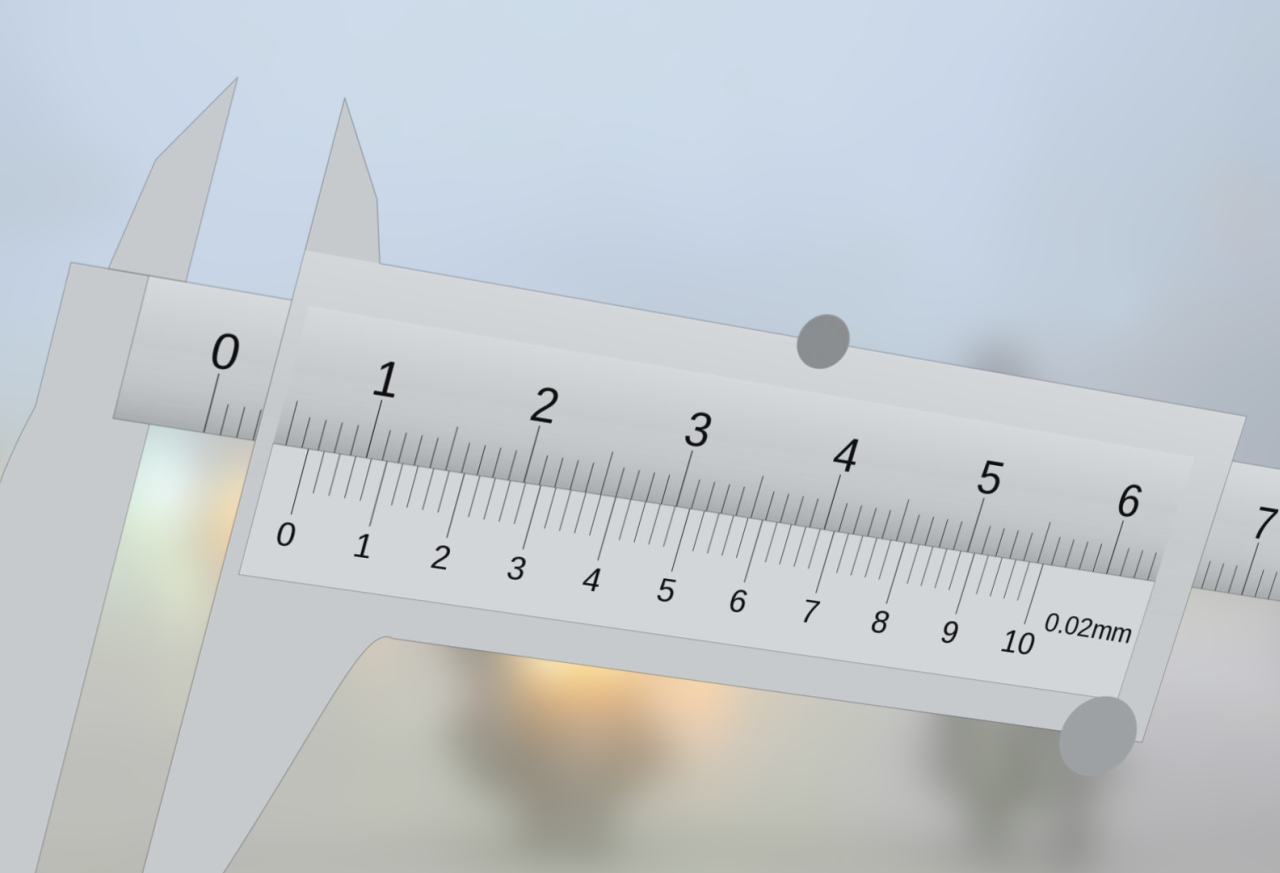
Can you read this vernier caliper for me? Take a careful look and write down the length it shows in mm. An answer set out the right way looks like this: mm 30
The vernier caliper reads mm 6.4
